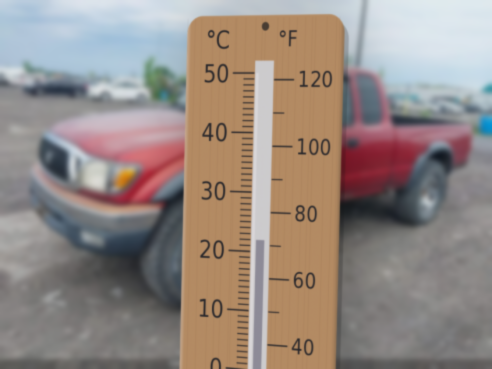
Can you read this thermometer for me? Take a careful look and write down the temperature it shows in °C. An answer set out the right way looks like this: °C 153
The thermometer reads °C 22
